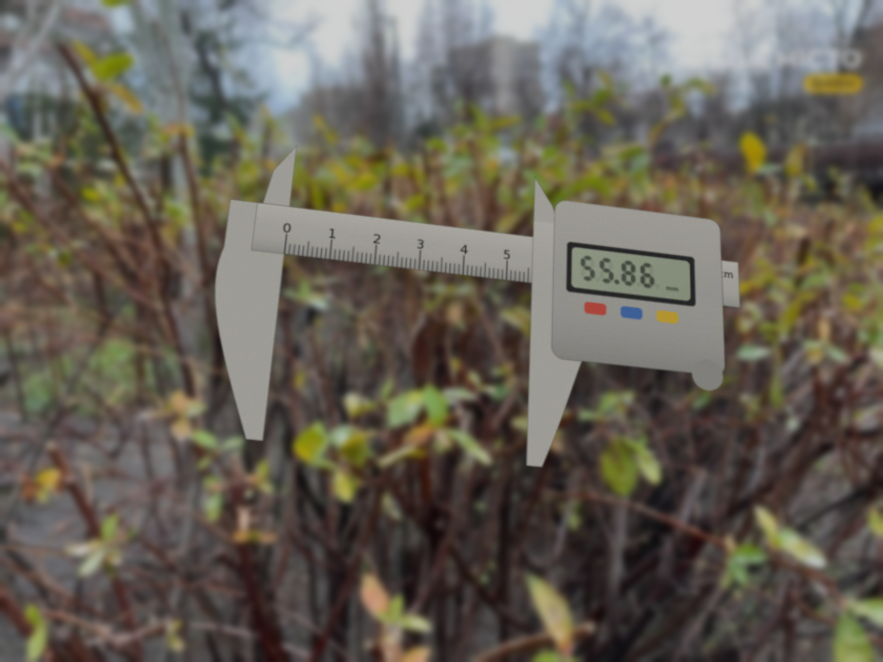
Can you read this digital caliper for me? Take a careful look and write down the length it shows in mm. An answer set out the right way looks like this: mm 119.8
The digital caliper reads mm 55.86
